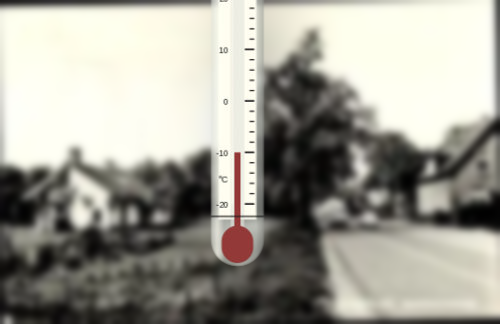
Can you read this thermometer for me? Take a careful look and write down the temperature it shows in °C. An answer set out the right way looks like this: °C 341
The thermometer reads °C -10
